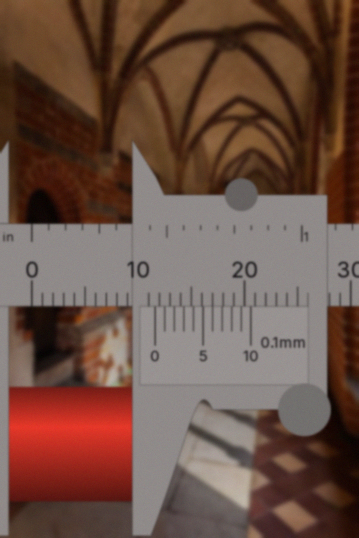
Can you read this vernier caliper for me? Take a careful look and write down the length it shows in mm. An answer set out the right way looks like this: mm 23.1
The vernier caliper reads mm 11.6
